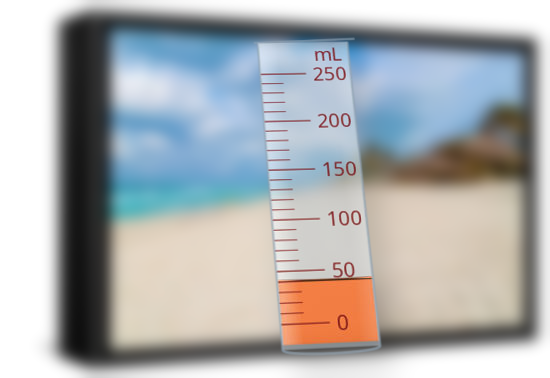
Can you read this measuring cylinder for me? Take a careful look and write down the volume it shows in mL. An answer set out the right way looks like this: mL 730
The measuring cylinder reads mL 40
